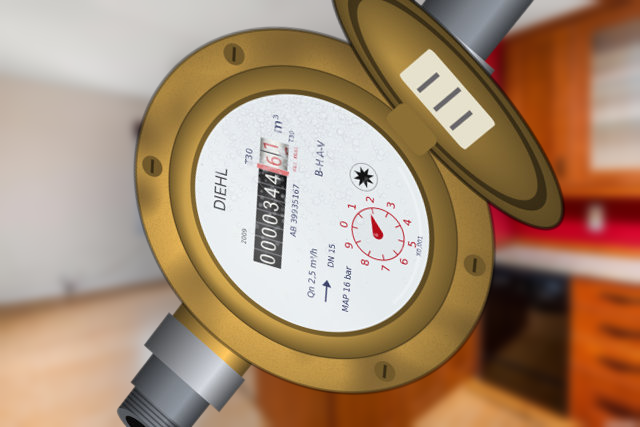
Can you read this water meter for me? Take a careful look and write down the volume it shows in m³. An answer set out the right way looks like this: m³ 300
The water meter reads m³ 344.611
